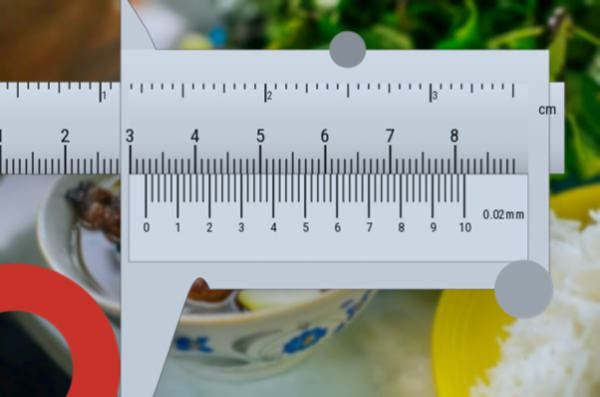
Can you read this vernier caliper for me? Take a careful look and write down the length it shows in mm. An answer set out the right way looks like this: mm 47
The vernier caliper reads mm 32.4
